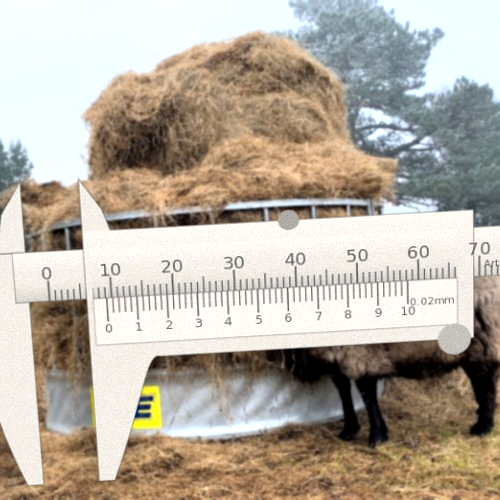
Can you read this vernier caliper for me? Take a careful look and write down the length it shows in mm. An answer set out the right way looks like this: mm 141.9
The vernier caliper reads mm 9.2
